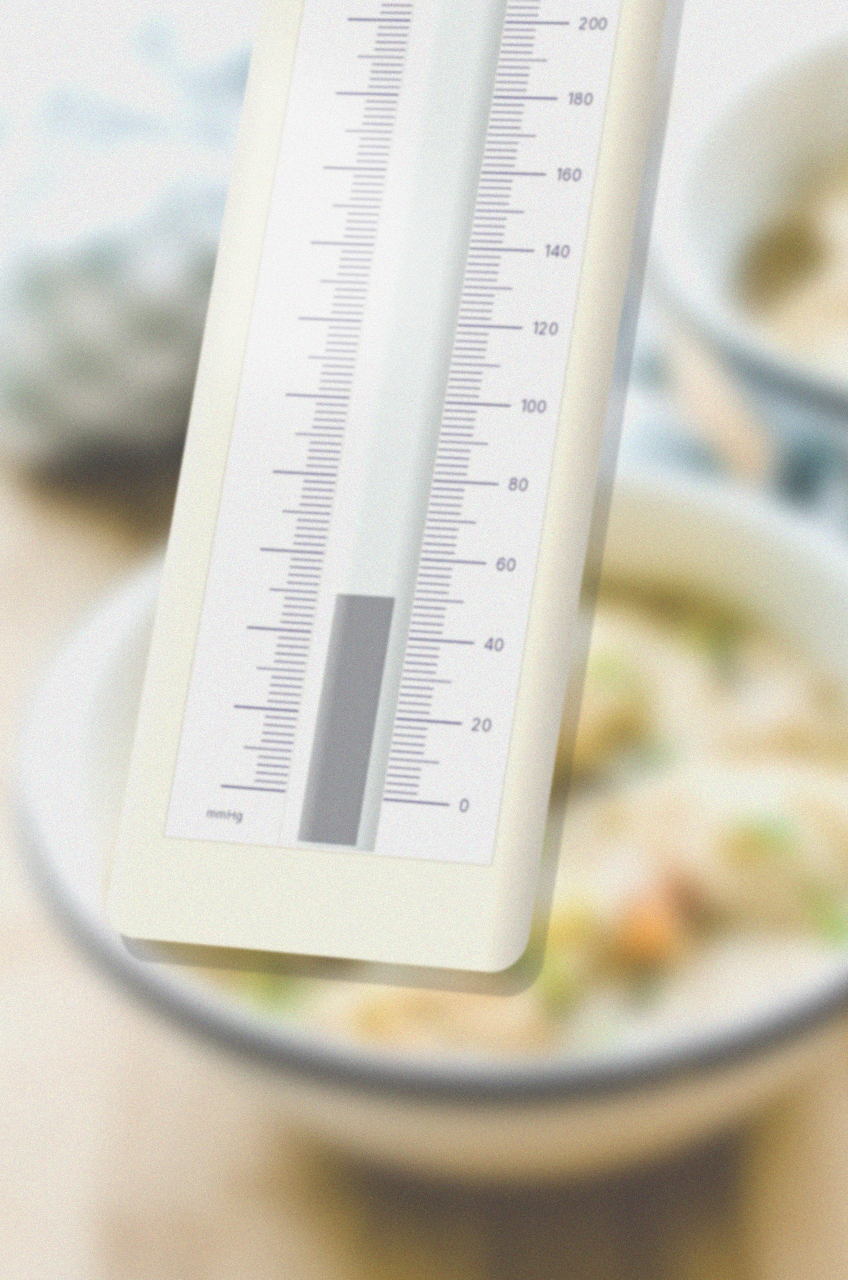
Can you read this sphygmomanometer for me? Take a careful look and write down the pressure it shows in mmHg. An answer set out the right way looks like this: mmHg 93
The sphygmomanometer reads mmHg 50
